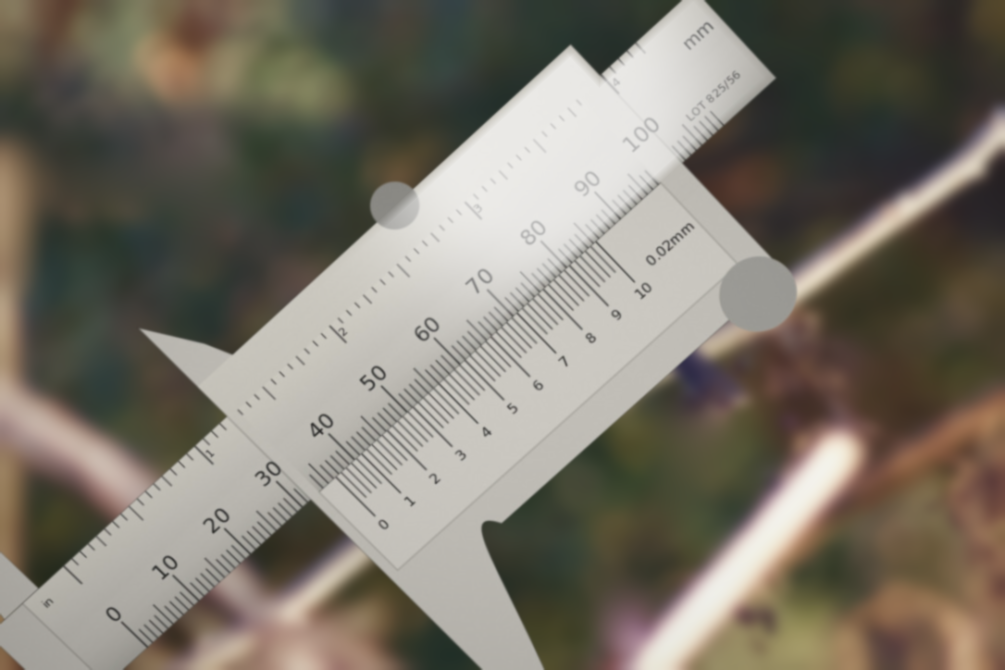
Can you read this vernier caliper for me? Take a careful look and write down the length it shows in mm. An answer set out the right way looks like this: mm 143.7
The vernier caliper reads mm 36.4
